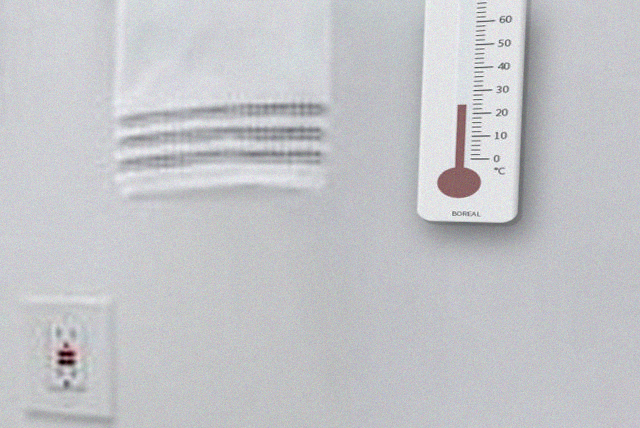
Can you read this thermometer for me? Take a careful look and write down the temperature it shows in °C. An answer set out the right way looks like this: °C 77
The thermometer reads °C 24
